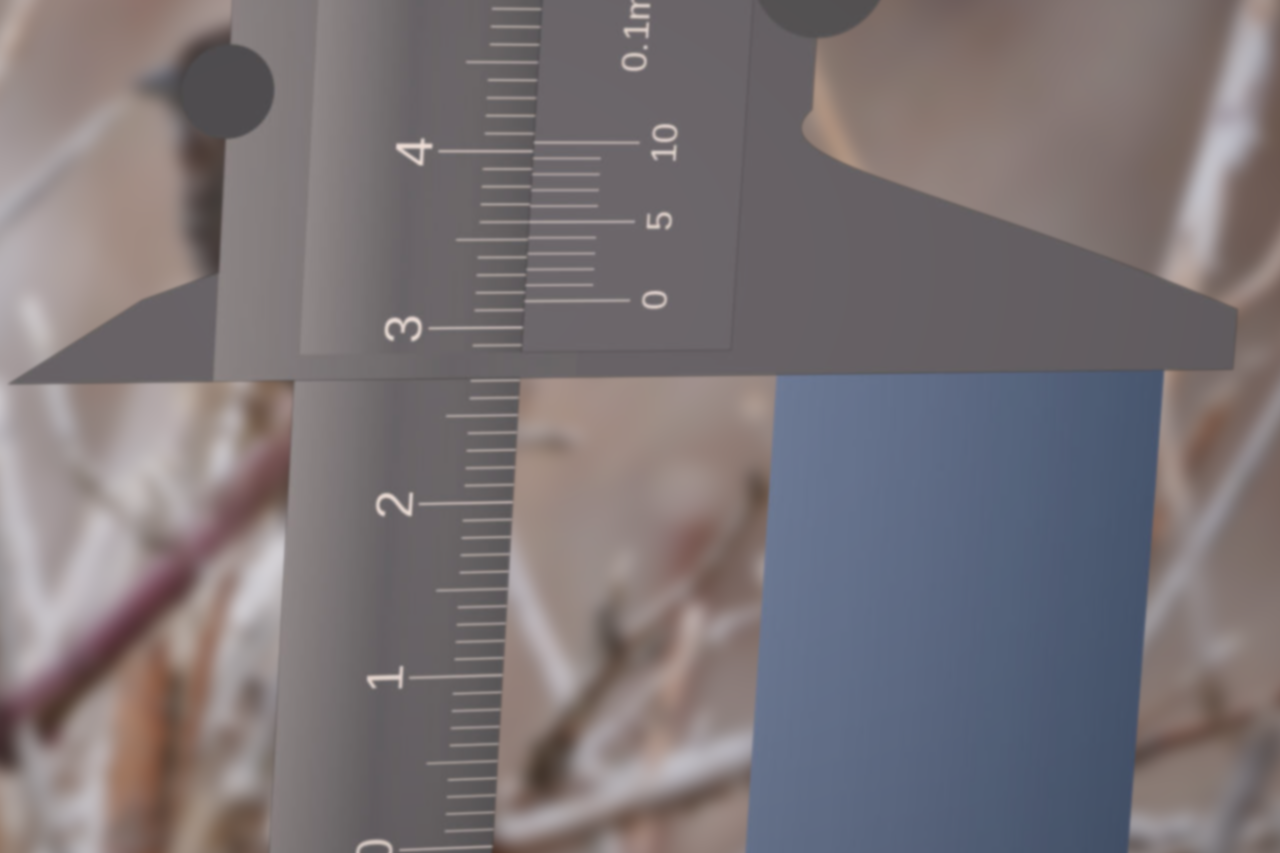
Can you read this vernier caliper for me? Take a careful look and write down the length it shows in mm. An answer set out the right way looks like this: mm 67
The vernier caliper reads mm 31.5
